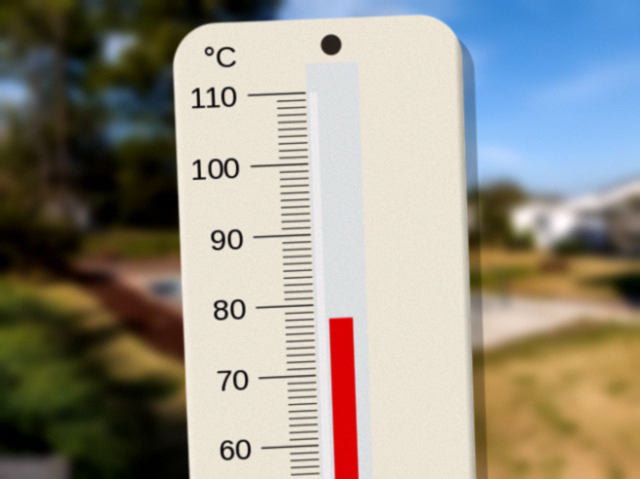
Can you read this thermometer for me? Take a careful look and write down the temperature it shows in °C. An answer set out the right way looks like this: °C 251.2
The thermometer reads °C 78
